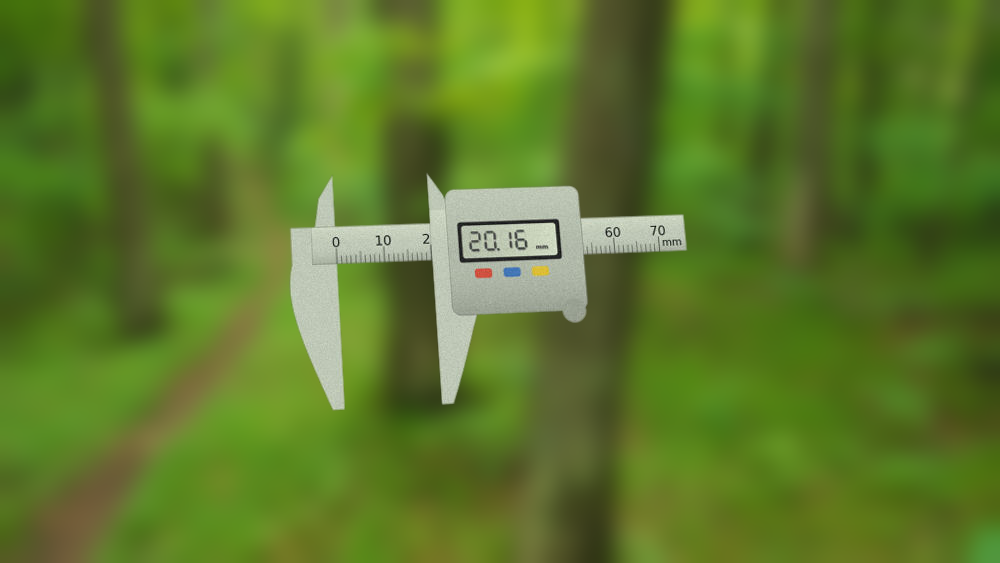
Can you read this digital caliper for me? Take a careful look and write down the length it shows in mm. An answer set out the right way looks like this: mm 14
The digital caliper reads mm 20.16
